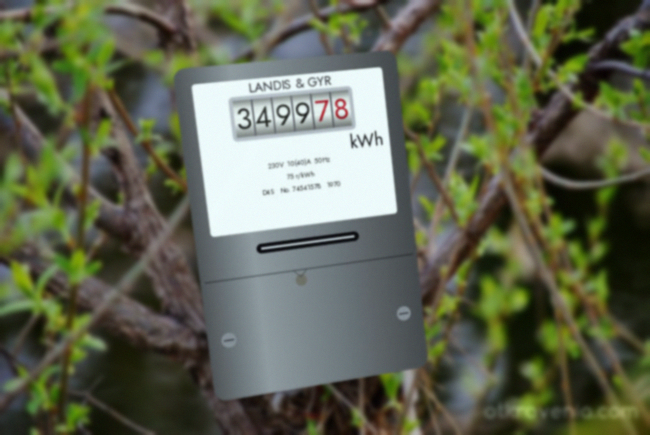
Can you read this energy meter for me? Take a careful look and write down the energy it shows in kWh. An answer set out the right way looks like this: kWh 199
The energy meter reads kWh 3499.78
